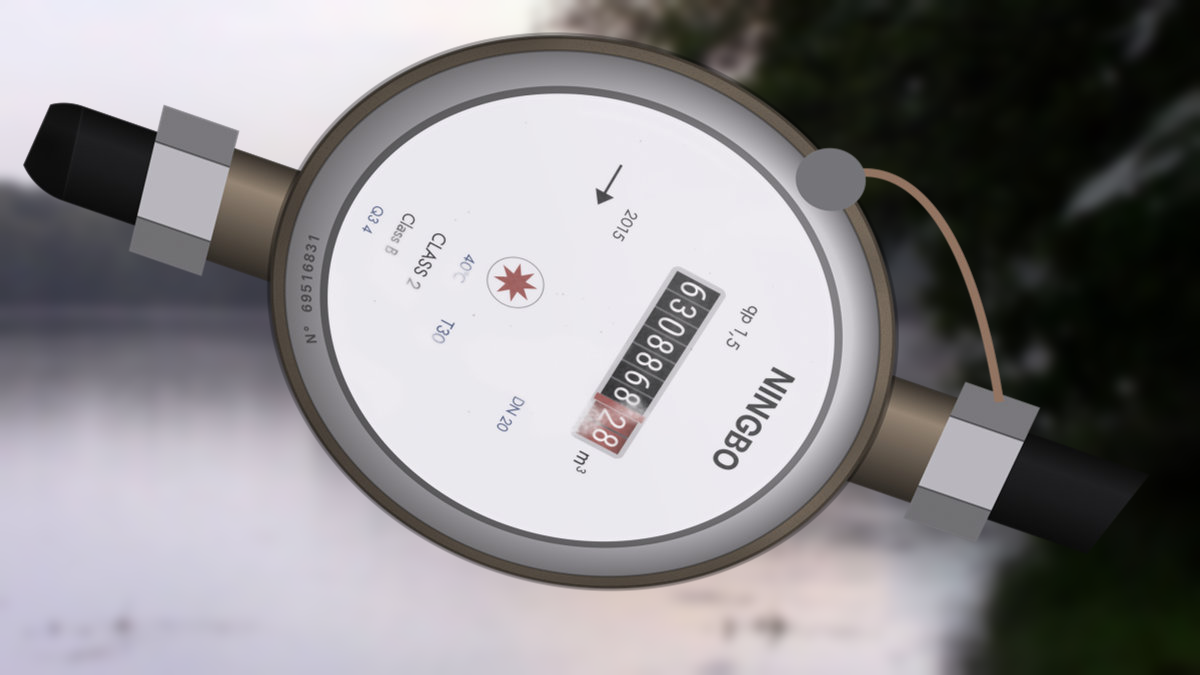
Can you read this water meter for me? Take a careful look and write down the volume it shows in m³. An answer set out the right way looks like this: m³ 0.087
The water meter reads m³ 6308868.28
